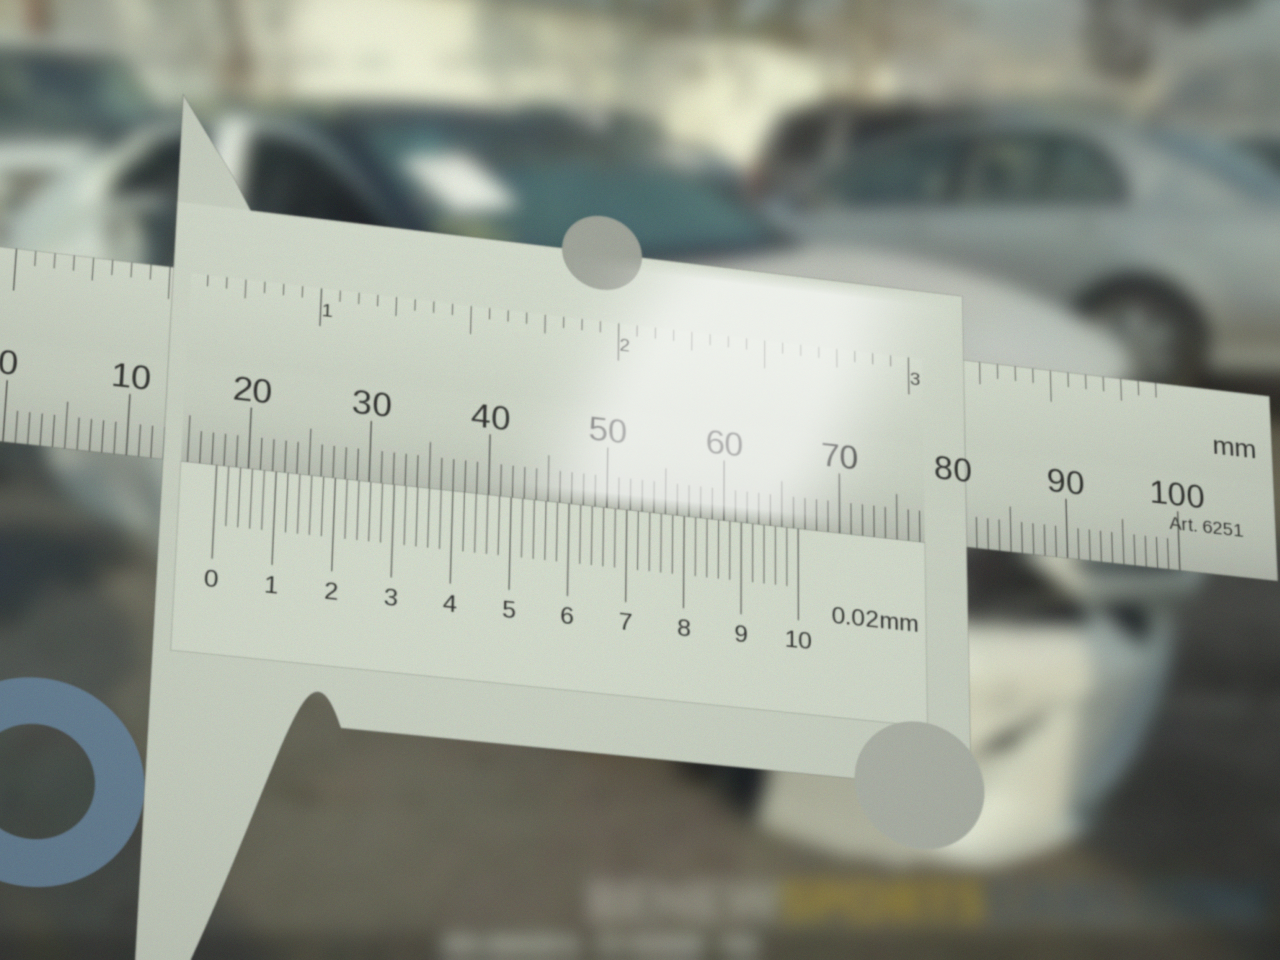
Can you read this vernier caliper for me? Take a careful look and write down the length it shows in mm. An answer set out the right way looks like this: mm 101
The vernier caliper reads mm 17.4
